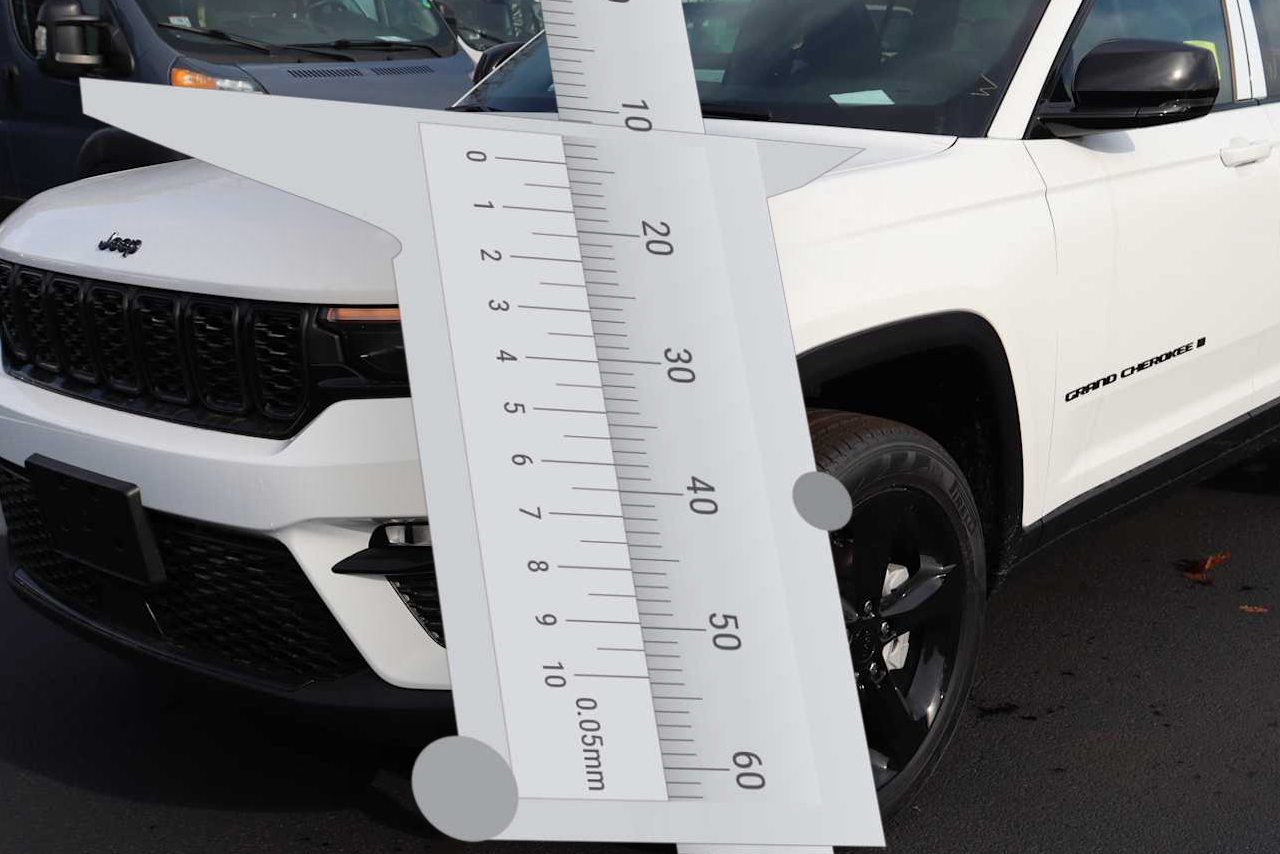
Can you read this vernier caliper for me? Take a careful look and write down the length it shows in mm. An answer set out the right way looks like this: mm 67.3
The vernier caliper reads mm 14.6
